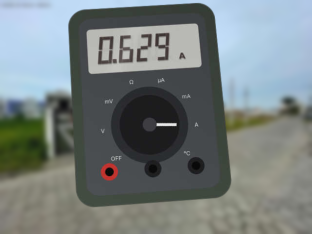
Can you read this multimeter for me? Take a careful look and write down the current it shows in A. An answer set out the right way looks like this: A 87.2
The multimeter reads A 0.629
